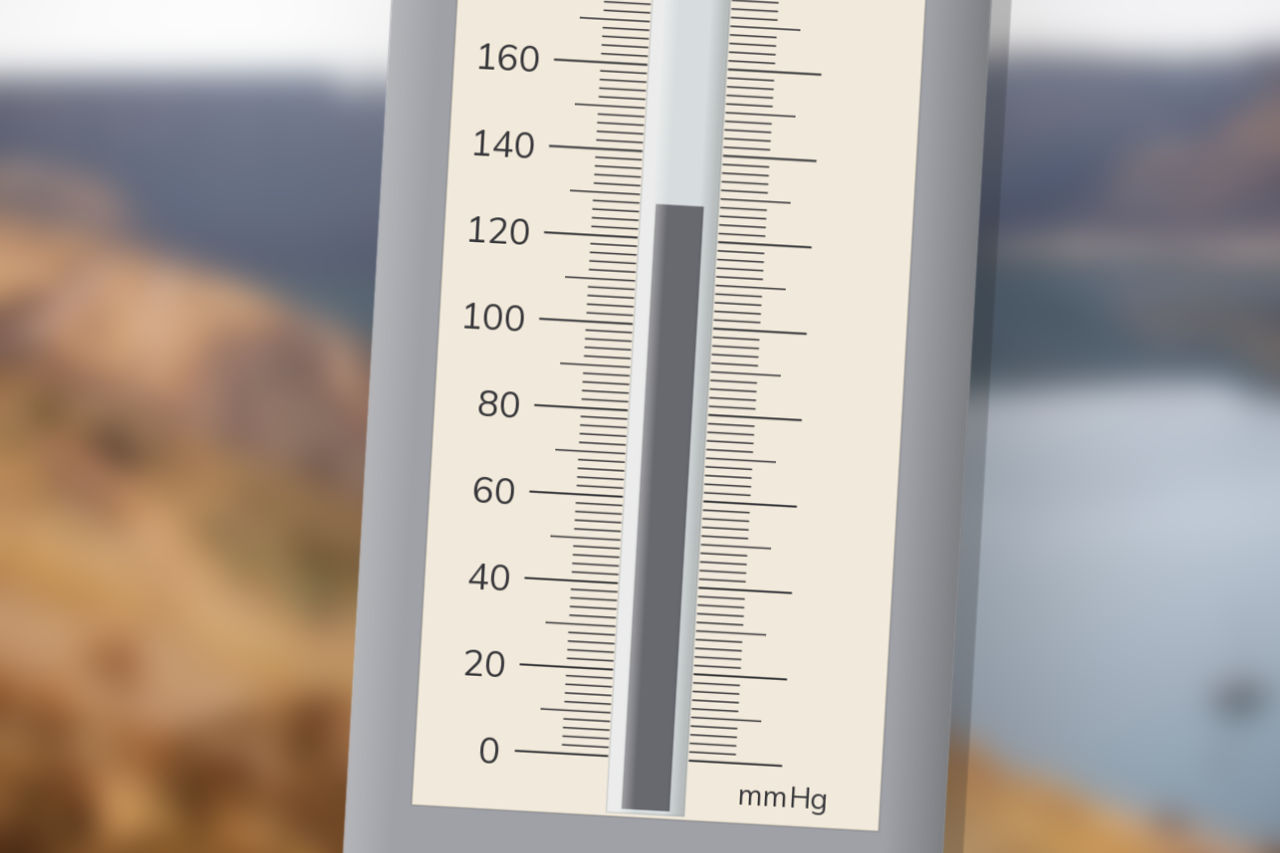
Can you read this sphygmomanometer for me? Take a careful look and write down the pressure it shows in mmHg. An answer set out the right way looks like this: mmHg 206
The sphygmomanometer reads mmHg 128
